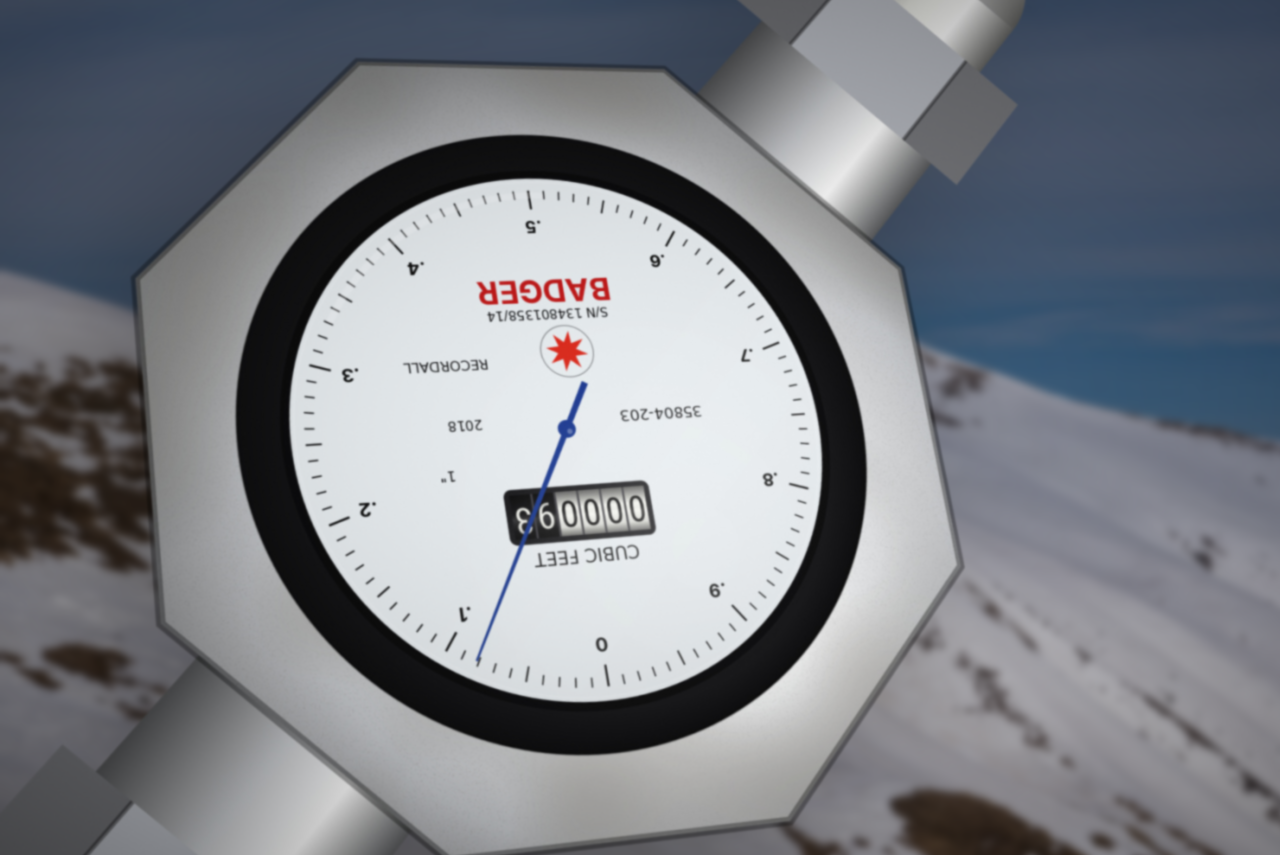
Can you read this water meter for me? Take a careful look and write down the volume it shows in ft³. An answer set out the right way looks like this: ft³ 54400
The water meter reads ft³ 93.08
